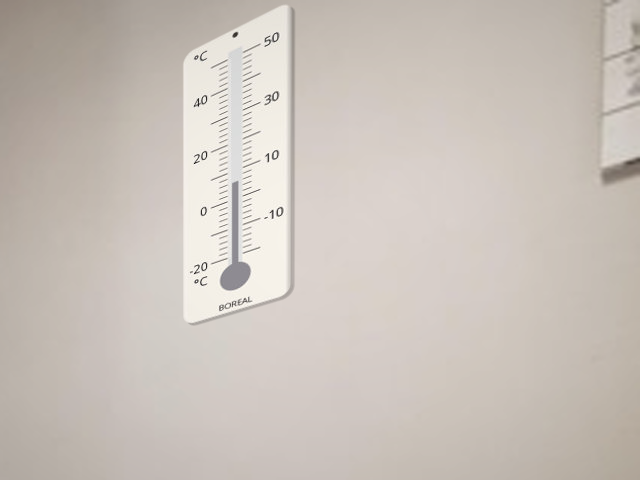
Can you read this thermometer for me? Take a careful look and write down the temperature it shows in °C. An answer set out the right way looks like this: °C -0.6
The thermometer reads °C 6
